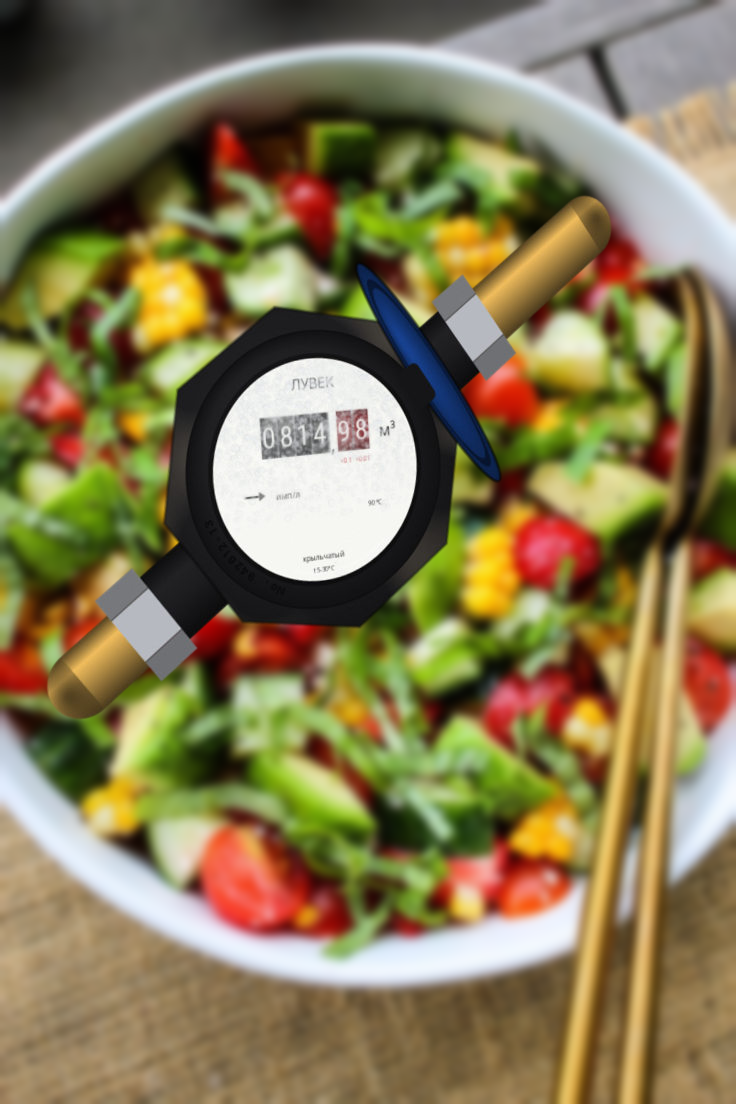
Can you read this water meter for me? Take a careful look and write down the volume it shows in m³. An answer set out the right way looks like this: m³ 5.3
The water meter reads m³ 814.98
